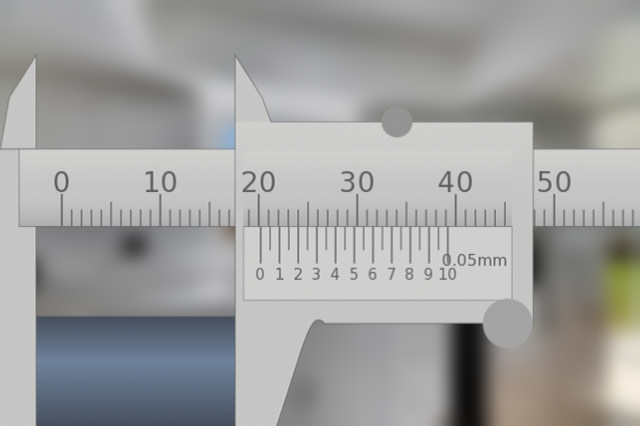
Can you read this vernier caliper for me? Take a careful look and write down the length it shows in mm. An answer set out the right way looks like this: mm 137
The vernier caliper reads mm 20.2
